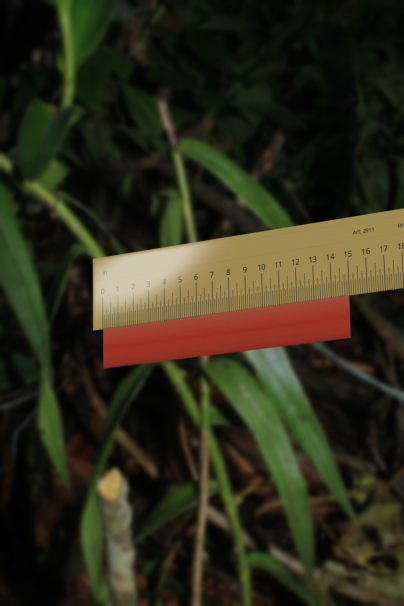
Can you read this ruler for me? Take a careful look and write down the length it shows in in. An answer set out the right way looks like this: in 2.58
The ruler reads in 15
